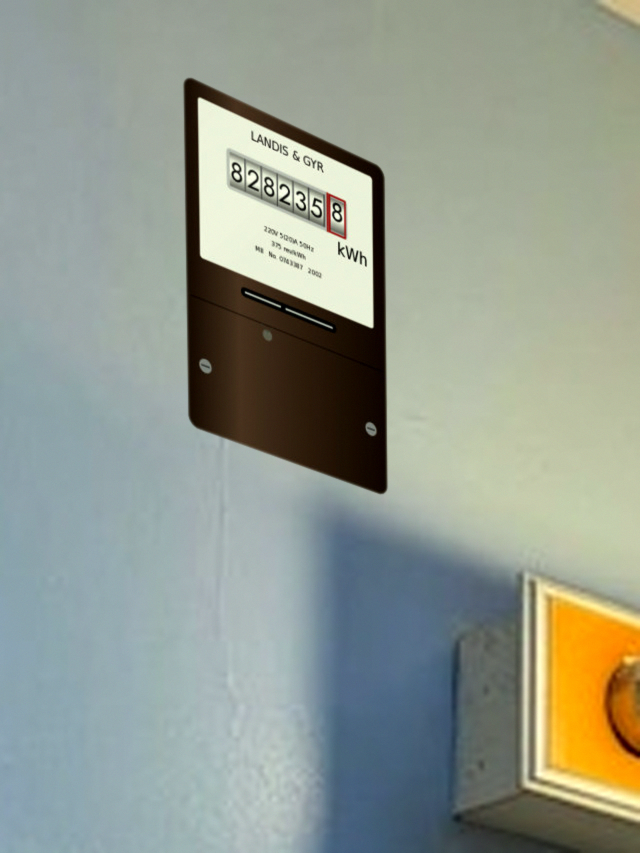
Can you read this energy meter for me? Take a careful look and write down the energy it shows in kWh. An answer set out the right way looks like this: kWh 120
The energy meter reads kWh 828235.8
